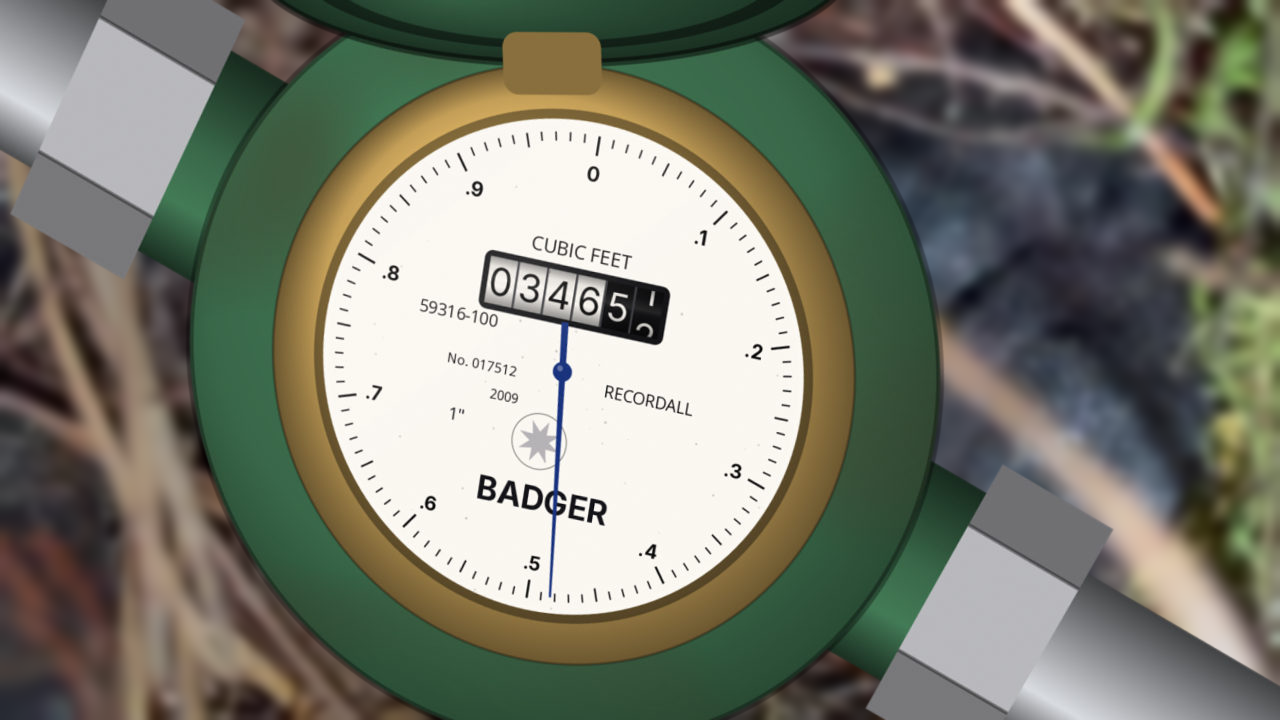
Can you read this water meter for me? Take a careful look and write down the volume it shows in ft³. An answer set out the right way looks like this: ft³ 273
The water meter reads ft³ 34651.48
